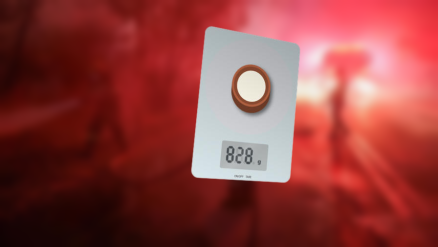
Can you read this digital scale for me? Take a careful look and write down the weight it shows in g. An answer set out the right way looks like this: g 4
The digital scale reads g 828
